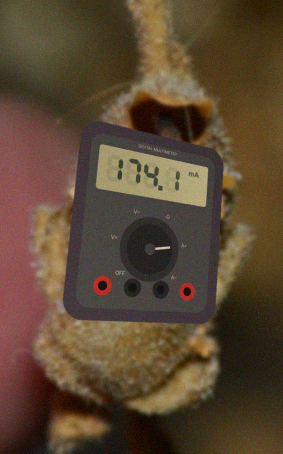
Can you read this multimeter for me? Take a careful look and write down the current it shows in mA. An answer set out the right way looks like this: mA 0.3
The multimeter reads mA 174.1
